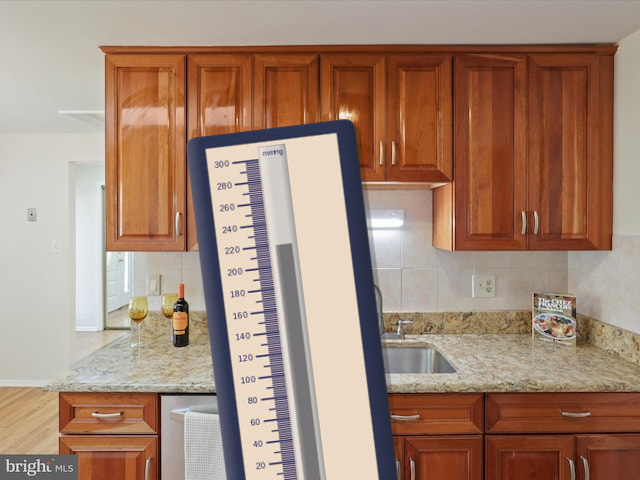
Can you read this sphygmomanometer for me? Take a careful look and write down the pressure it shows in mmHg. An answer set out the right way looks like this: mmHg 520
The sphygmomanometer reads mmHg 220
